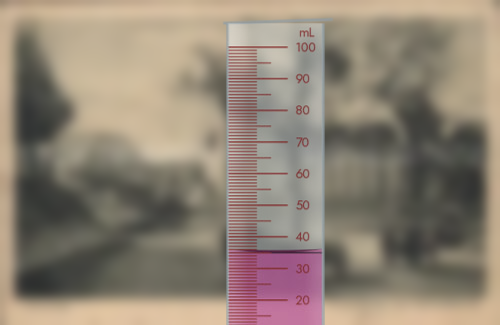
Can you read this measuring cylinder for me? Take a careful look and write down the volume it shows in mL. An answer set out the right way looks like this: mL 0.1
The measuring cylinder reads mL 35
